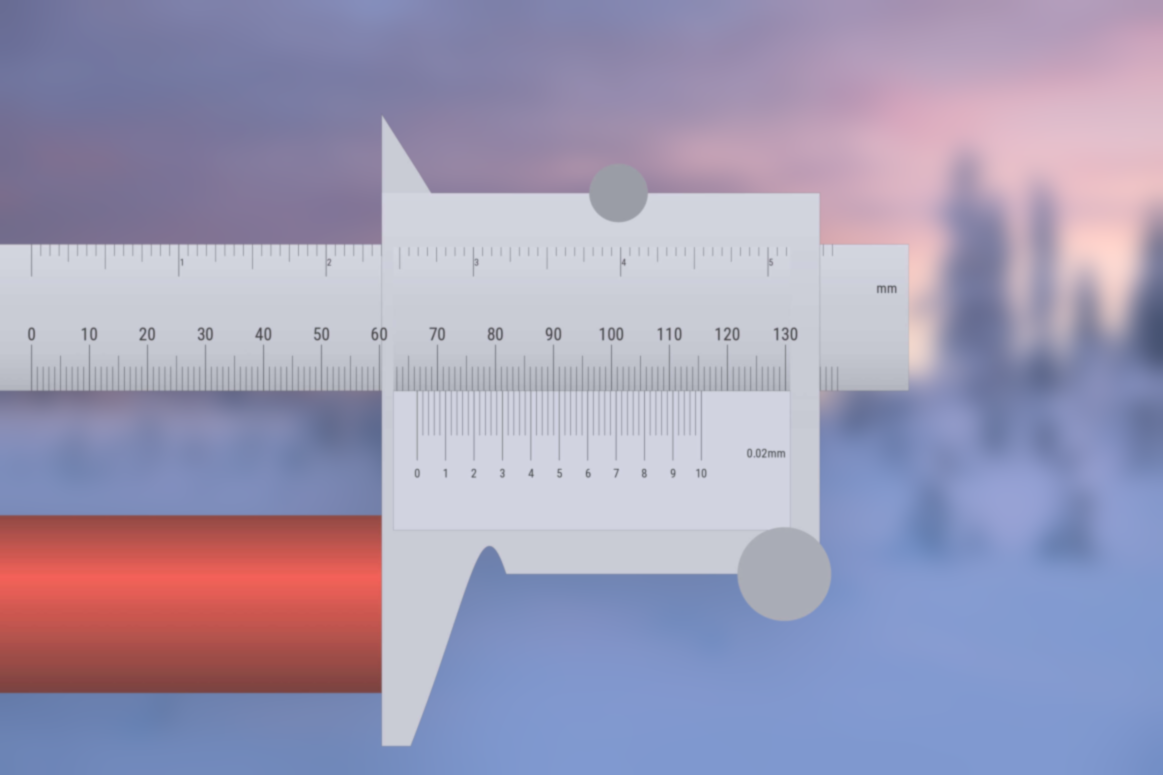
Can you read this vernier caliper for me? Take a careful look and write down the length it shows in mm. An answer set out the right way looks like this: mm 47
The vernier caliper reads mm 66.5
